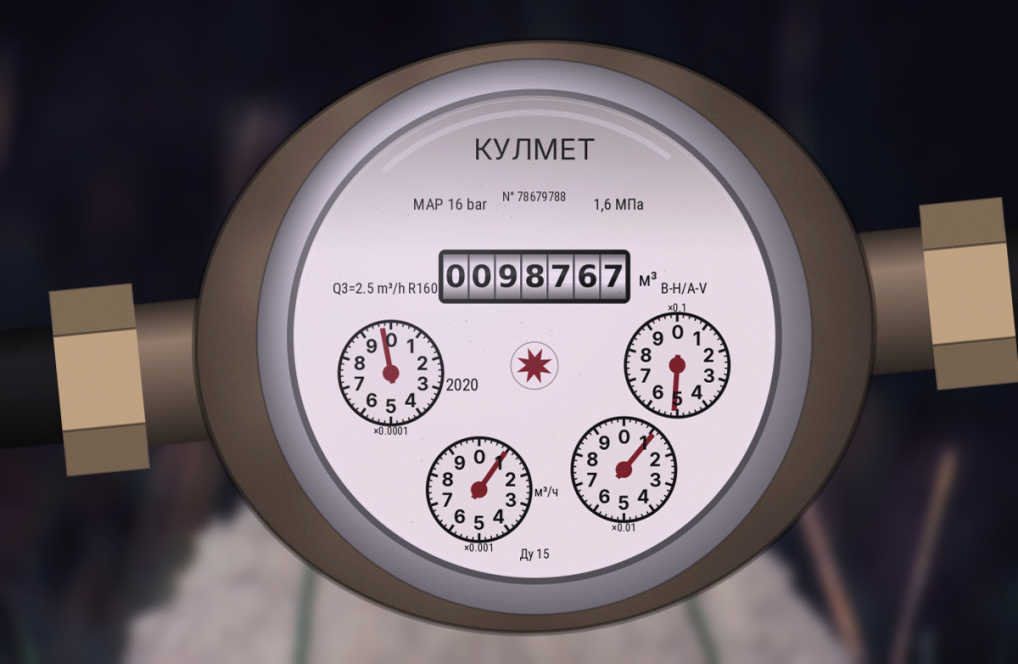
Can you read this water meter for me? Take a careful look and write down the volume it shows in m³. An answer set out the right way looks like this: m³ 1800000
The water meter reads m³ 98767.5109
